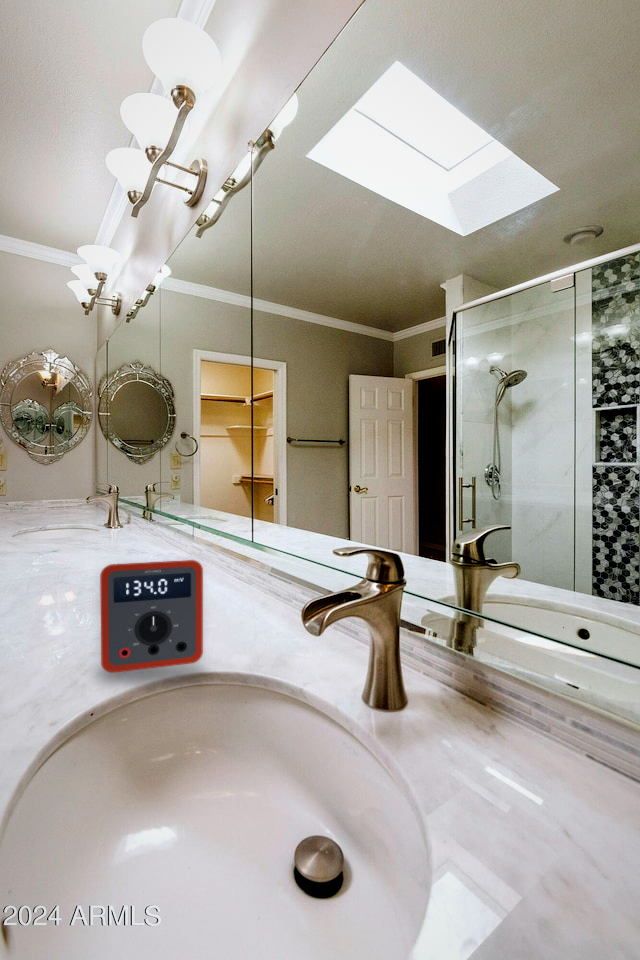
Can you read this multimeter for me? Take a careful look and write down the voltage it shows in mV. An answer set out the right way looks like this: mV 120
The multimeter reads mV 134.0
